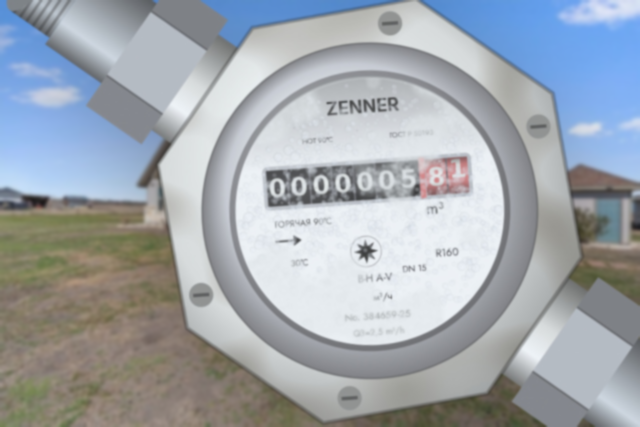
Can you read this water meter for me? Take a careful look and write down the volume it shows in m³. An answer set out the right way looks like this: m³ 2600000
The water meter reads m³ 5.81
